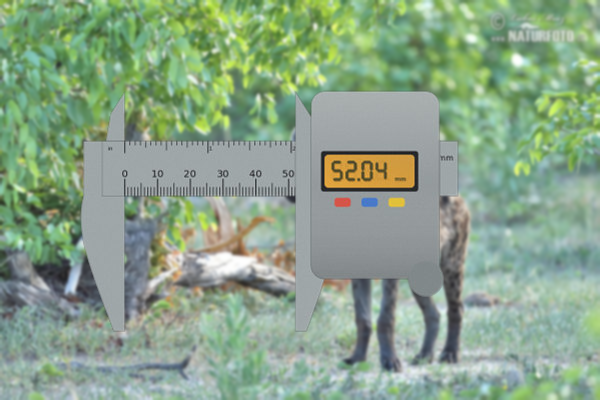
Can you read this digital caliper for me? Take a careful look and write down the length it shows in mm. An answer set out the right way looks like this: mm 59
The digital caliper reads mm 52.04
